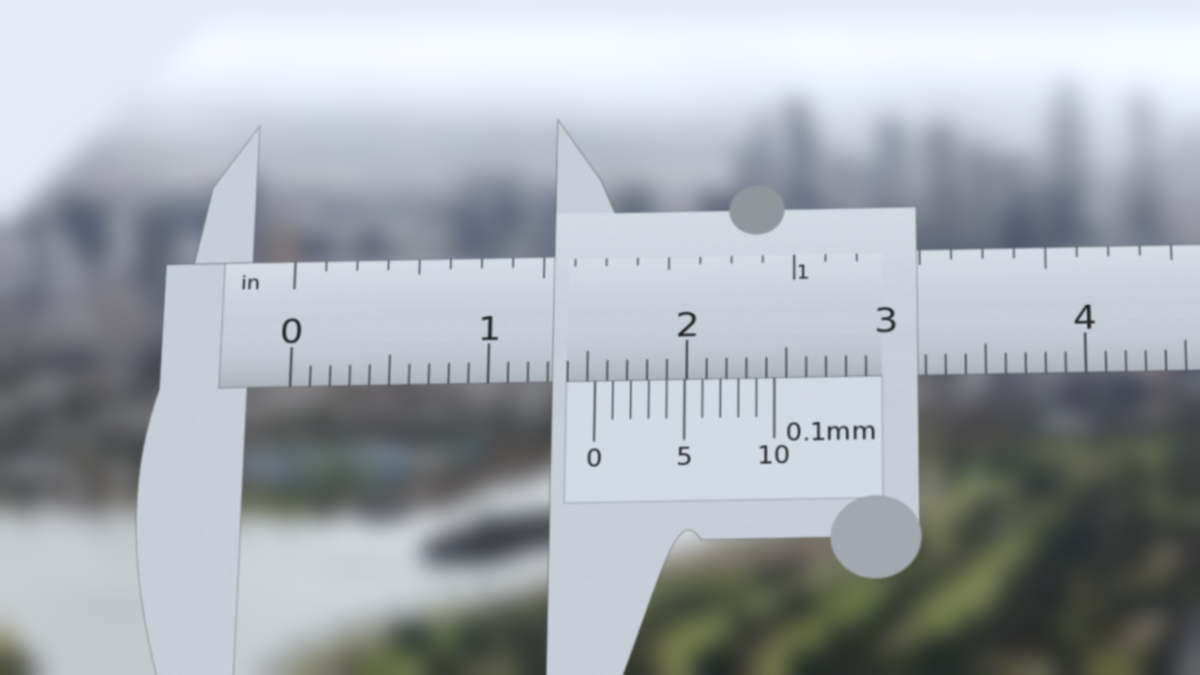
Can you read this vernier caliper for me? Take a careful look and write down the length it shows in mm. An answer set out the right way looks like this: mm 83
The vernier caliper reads mm 15.4
